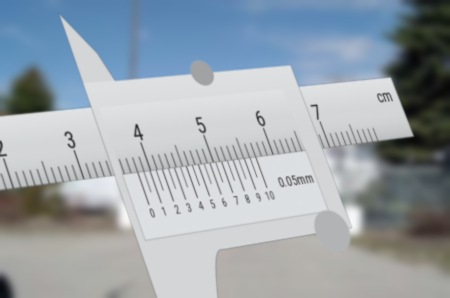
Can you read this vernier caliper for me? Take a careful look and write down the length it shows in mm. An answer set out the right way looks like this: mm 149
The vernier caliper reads mm 38.0
